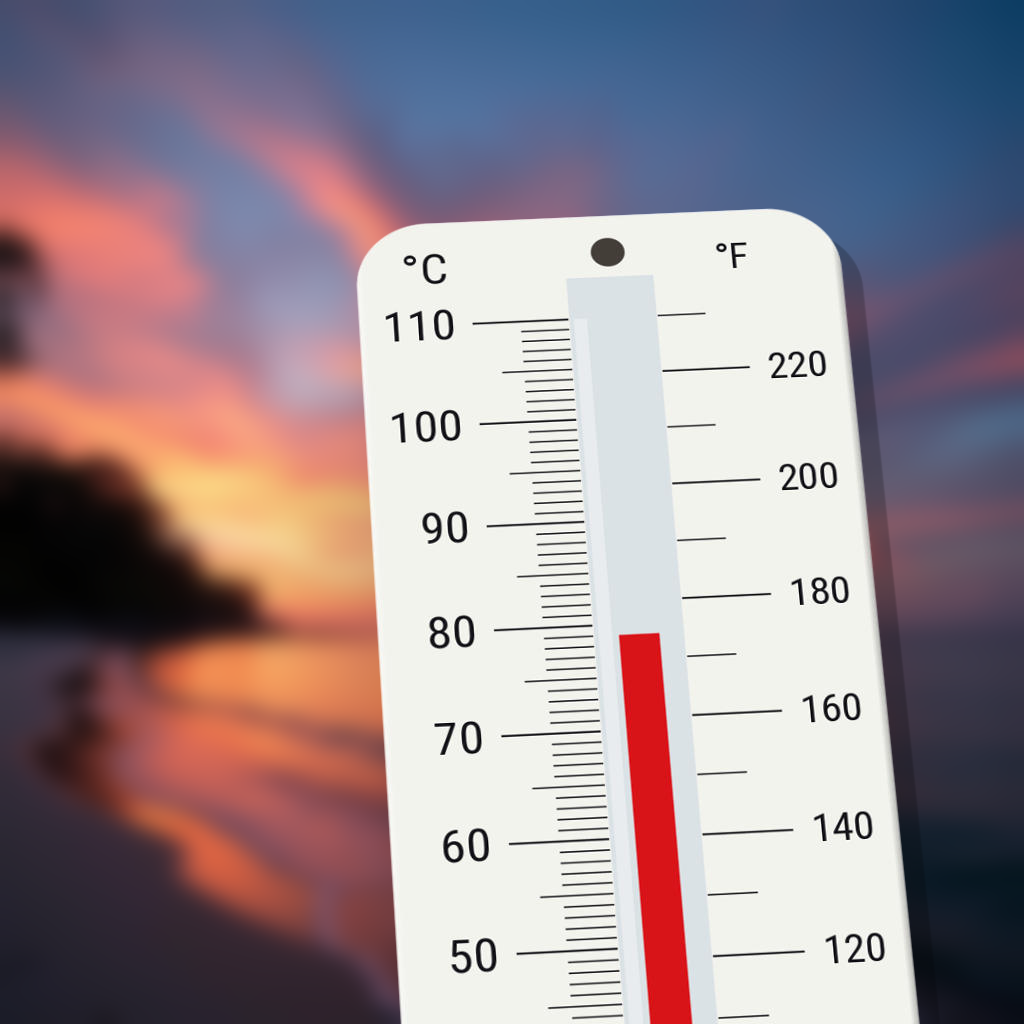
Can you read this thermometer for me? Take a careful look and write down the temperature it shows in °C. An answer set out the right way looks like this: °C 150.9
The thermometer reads °C 79
